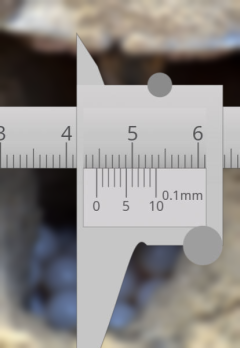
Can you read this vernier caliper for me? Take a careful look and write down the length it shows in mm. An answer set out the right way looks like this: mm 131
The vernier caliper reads mm 44.6
